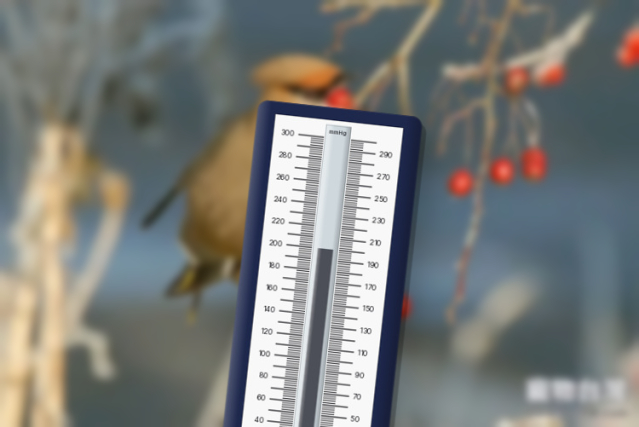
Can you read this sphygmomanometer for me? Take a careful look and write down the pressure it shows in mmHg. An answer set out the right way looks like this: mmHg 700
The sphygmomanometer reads mmHg 200
